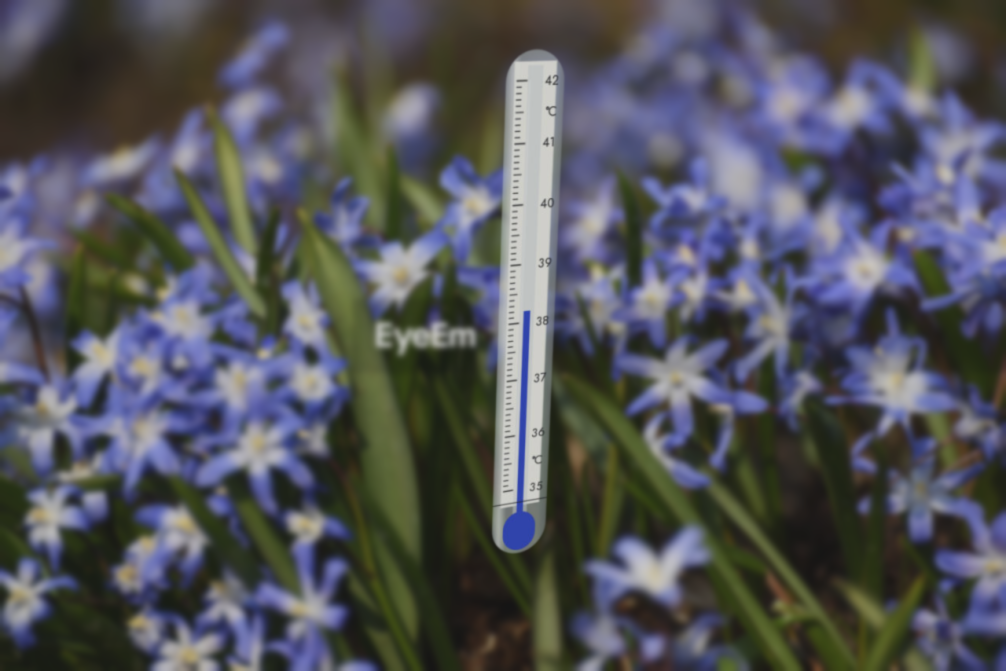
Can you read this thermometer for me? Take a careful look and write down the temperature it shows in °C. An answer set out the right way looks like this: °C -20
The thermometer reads °C 38.2
